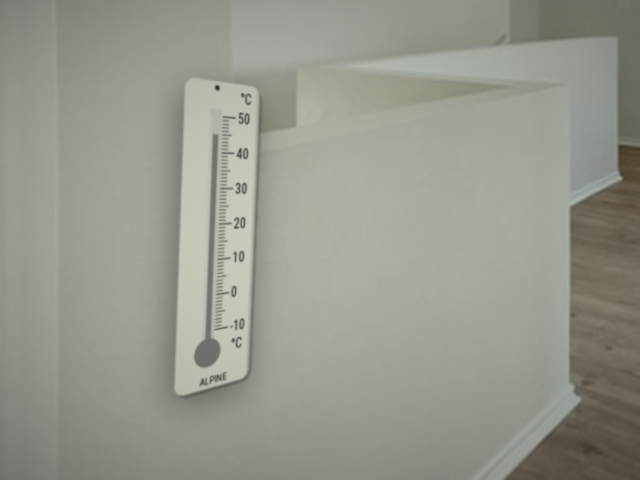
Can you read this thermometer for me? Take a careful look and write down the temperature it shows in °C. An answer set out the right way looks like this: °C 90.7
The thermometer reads °C 45
